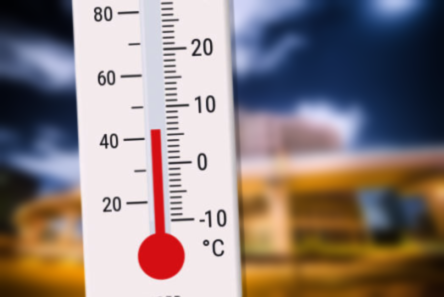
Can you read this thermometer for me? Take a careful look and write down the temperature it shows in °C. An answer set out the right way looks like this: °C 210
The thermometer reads °C 6
